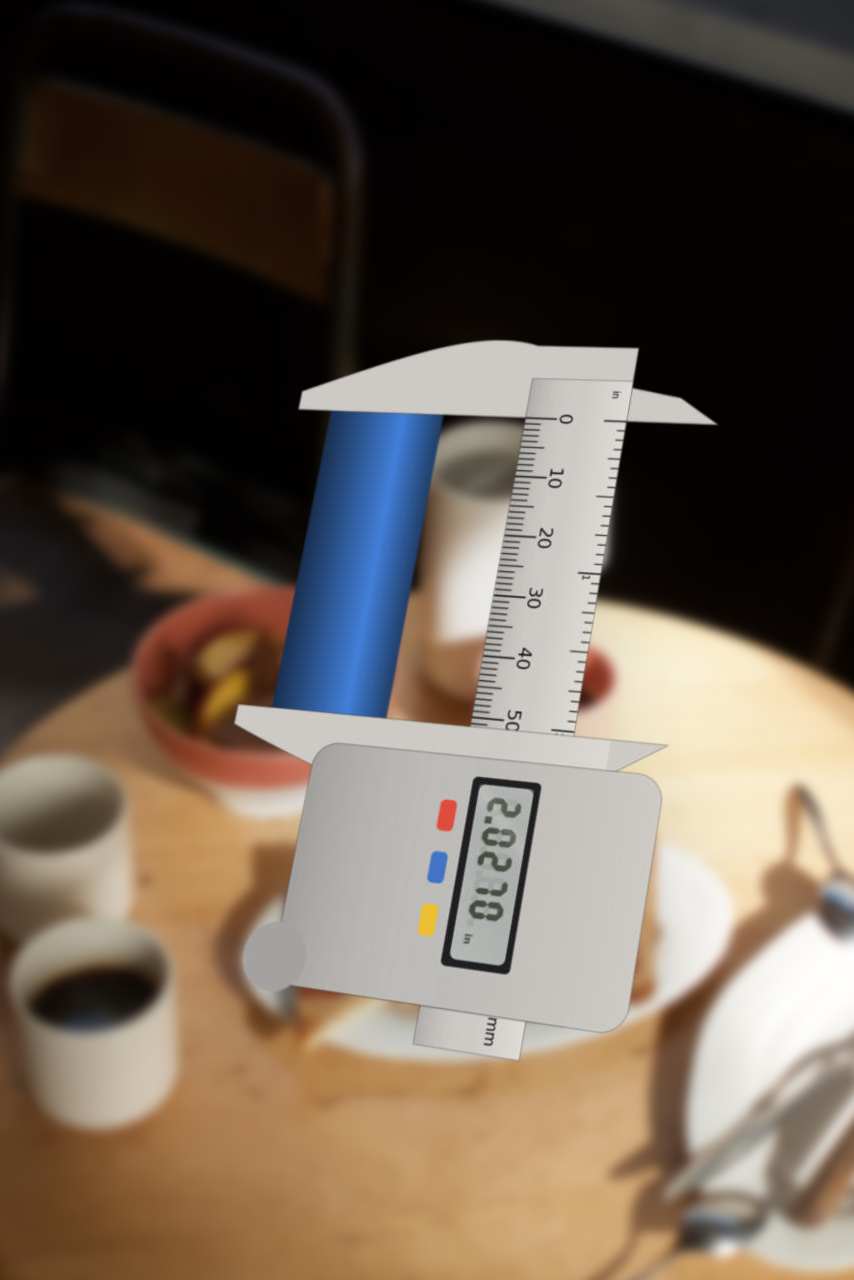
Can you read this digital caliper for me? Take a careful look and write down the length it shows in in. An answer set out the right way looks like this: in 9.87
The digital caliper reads in 2.0270
